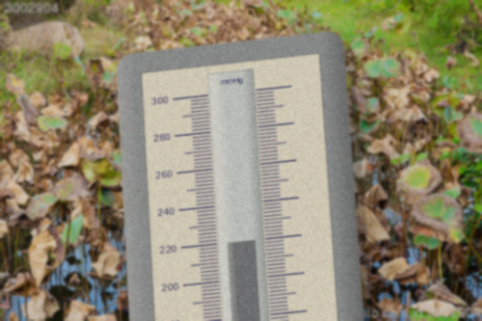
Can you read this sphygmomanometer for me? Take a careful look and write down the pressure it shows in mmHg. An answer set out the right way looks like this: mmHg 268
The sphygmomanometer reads mmHg 220
